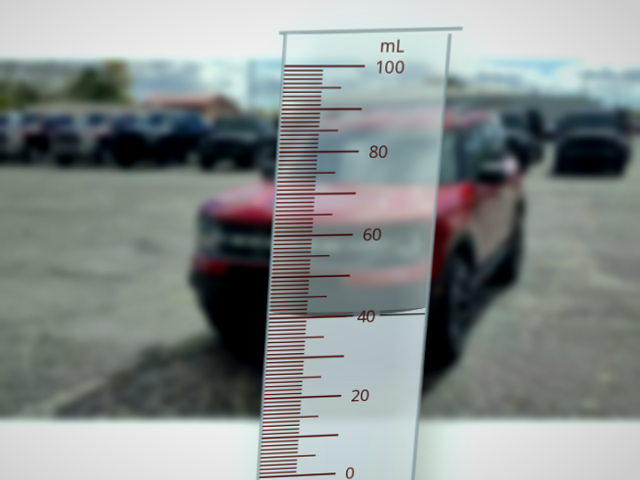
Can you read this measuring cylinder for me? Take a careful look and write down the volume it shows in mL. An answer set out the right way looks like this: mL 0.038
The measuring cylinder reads mL 40
